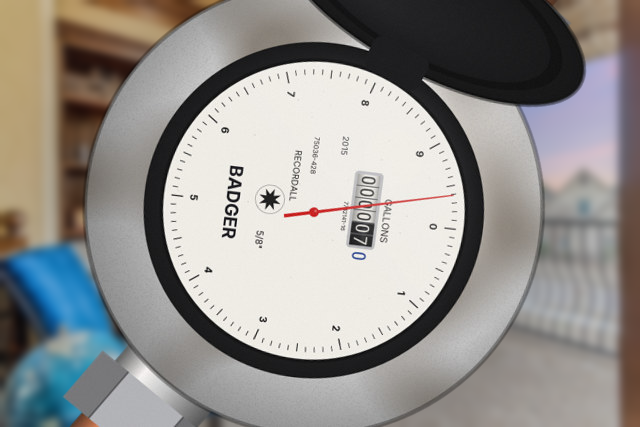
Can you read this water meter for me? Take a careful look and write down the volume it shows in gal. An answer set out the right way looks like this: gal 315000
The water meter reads gal 69.6
